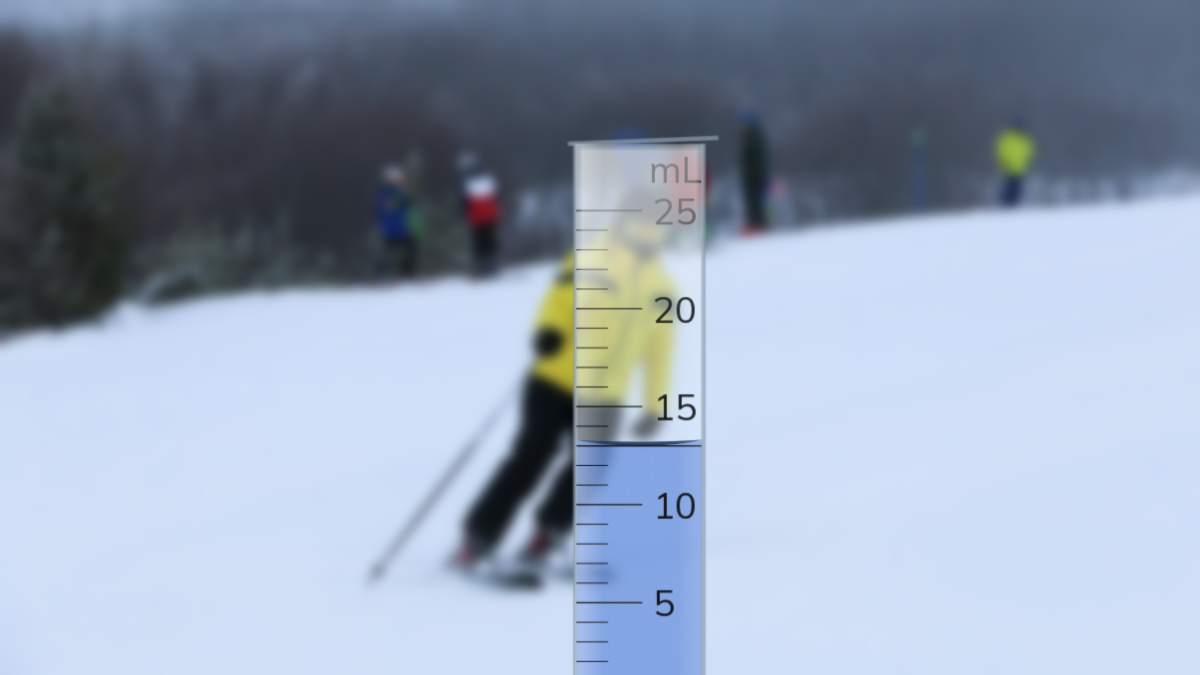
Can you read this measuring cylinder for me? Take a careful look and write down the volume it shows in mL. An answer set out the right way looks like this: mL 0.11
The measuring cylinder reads mL 13
